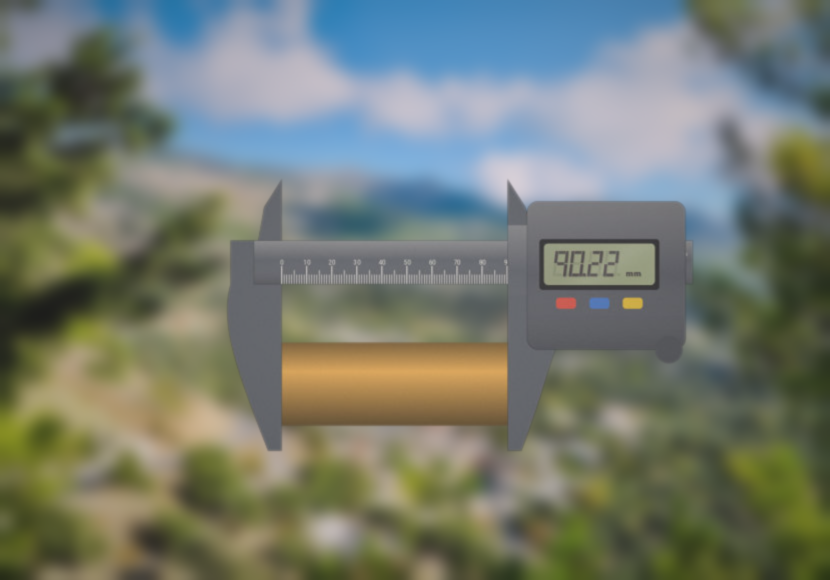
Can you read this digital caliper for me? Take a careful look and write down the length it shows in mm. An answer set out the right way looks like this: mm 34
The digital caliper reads mm 90.22
